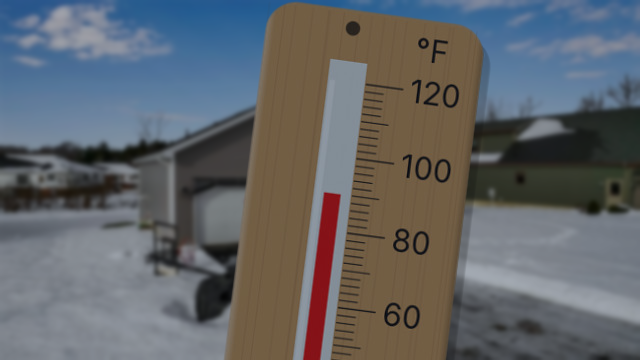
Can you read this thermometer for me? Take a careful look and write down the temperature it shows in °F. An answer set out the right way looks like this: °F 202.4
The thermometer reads °F 90
